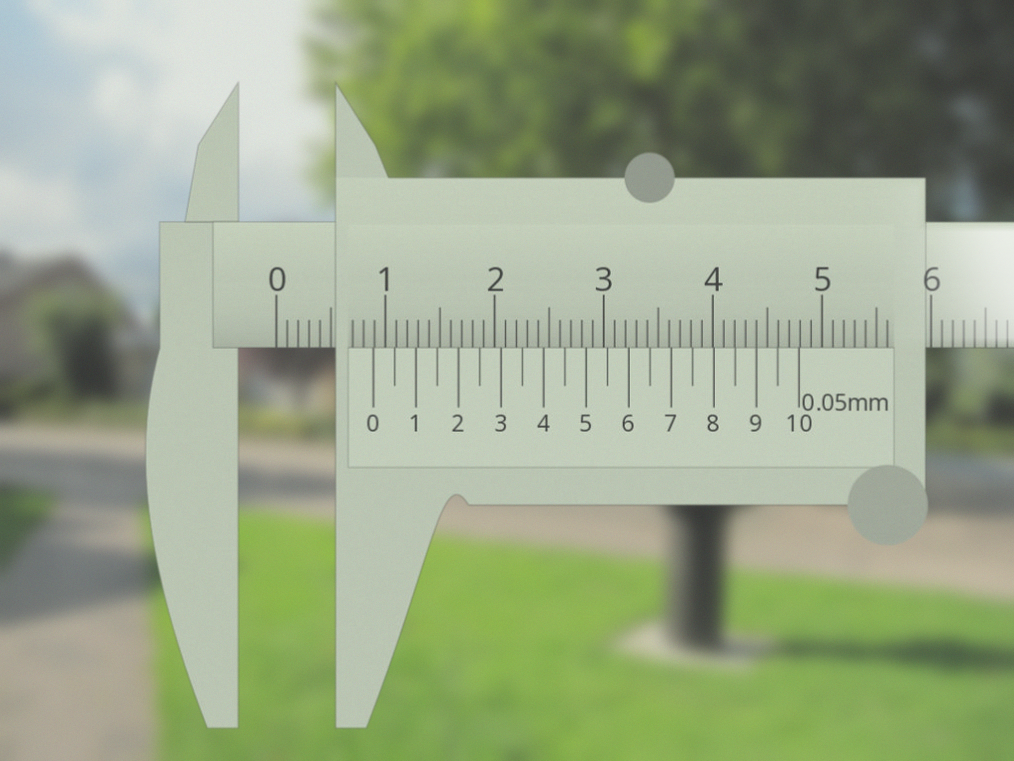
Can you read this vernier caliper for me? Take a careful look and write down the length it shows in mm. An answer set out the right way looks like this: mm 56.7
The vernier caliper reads mm 8.9
